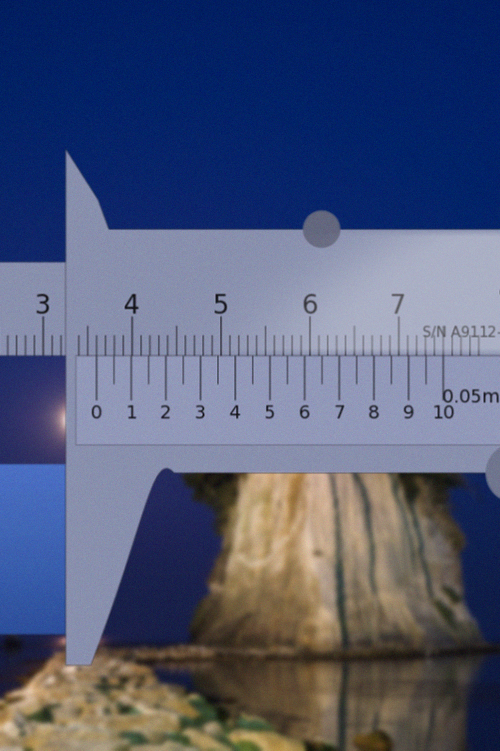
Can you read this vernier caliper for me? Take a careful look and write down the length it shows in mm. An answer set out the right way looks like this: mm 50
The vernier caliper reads mm 36.0
